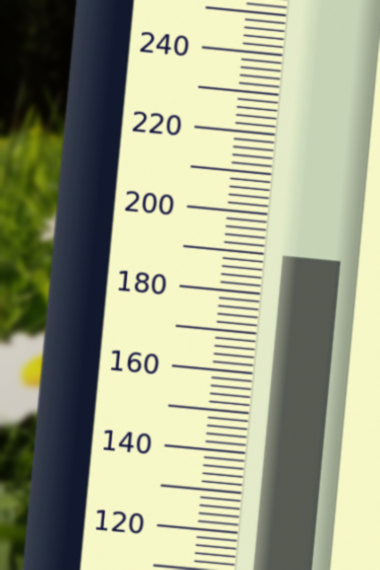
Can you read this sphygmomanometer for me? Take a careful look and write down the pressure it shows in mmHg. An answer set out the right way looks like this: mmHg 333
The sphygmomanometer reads mmHg 190
